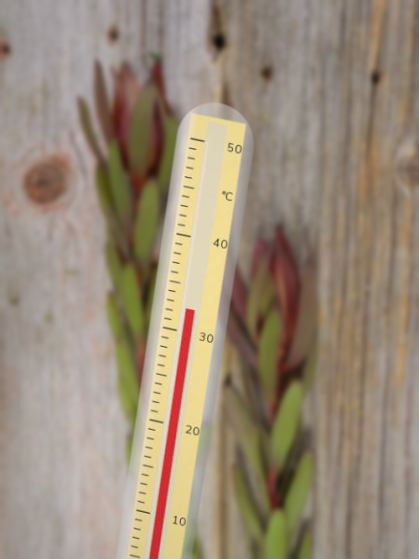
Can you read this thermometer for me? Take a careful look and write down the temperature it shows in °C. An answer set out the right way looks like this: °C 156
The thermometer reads °C 32.5
